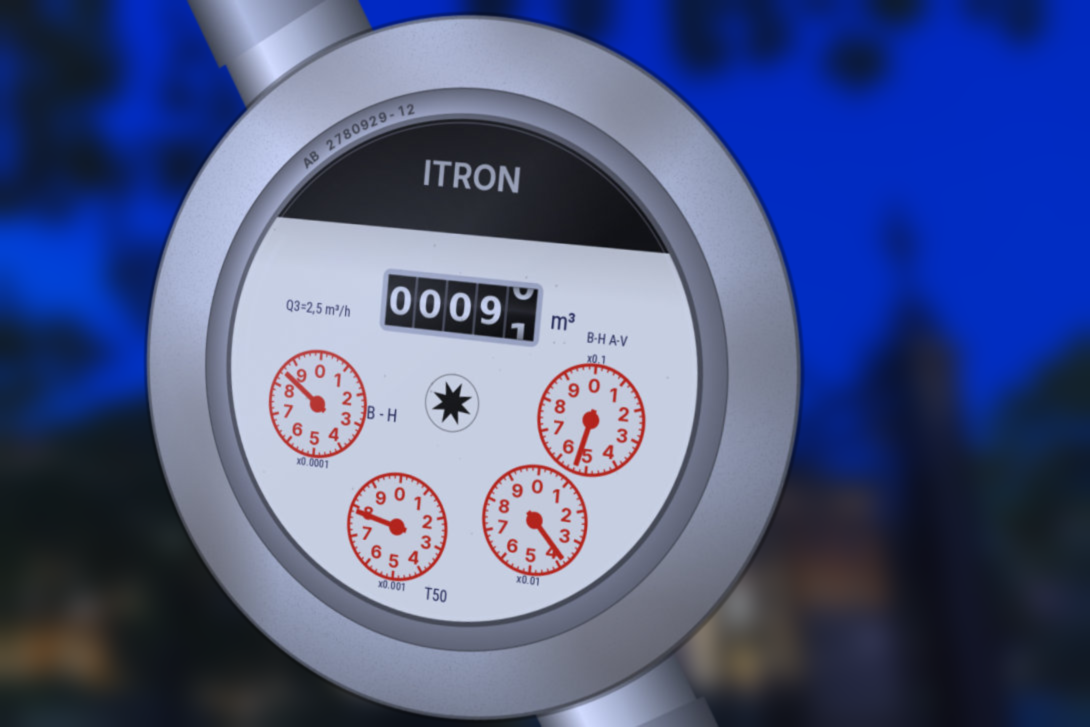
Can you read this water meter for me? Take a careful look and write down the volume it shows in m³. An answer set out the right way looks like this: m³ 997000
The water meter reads m³ 90.5378
